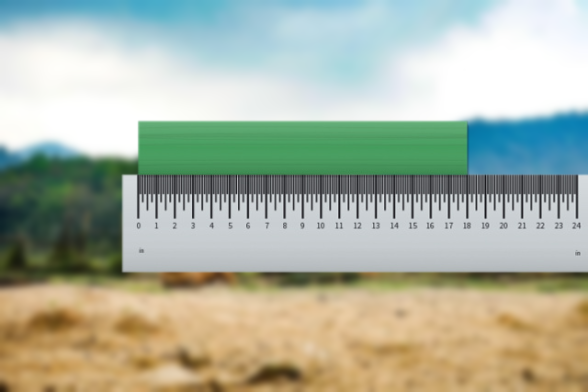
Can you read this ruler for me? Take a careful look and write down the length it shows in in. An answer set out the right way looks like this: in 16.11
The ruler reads in 18
